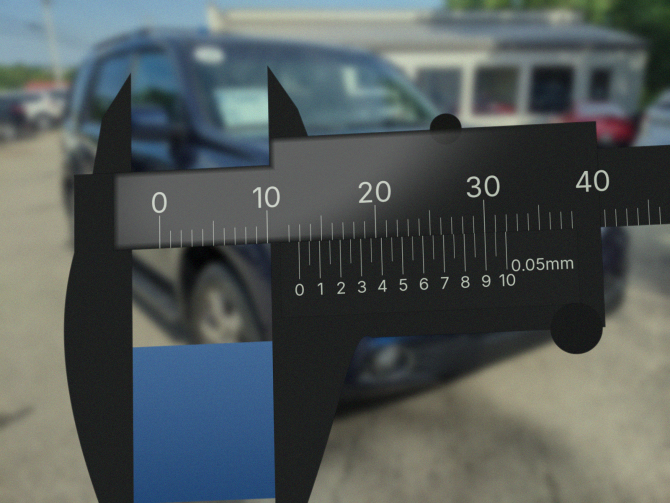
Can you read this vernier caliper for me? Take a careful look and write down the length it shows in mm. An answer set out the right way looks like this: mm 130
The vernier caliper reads mm 12.9
